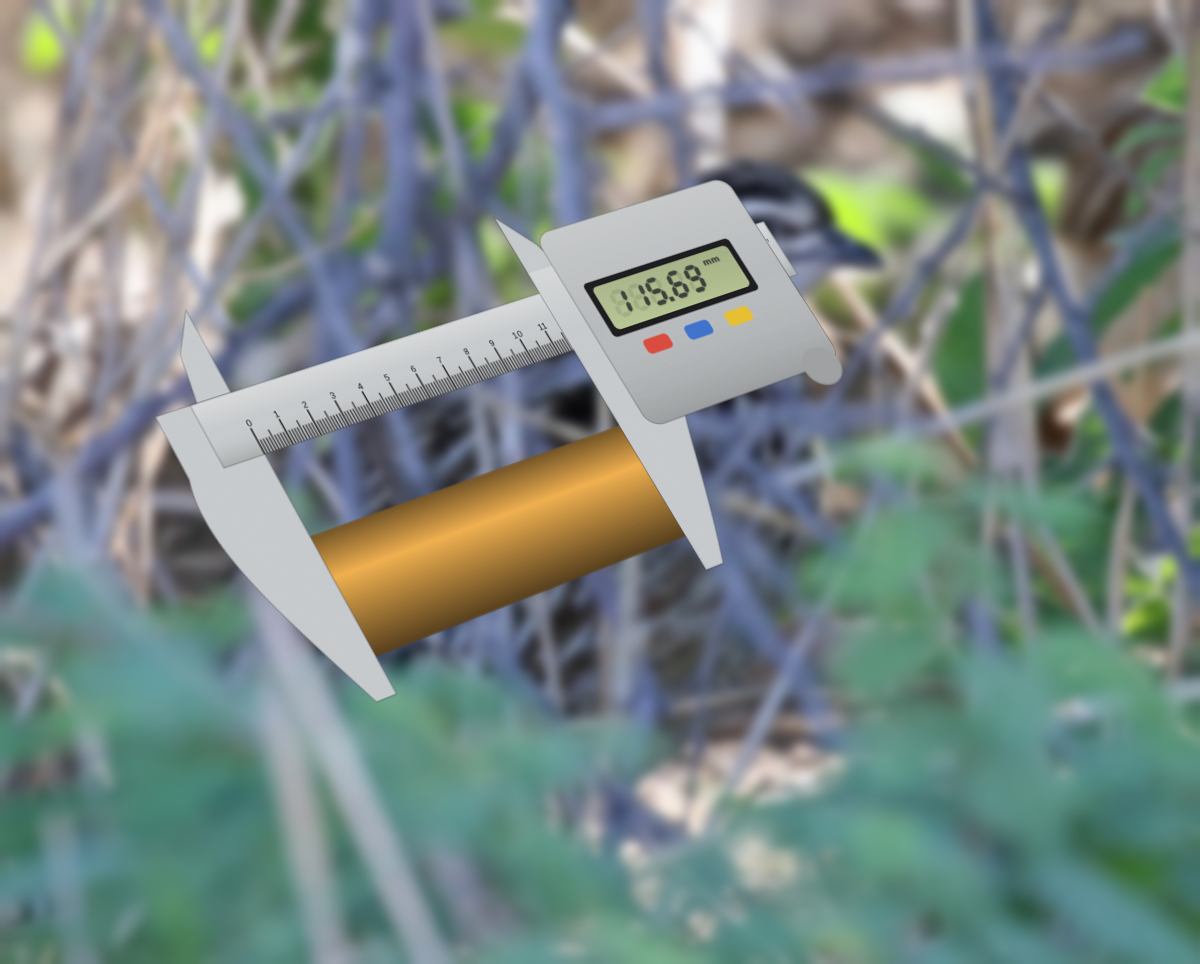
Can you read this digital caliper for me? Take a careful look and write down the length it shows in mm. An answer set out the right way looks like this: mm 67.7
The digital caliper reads mm 115.69
